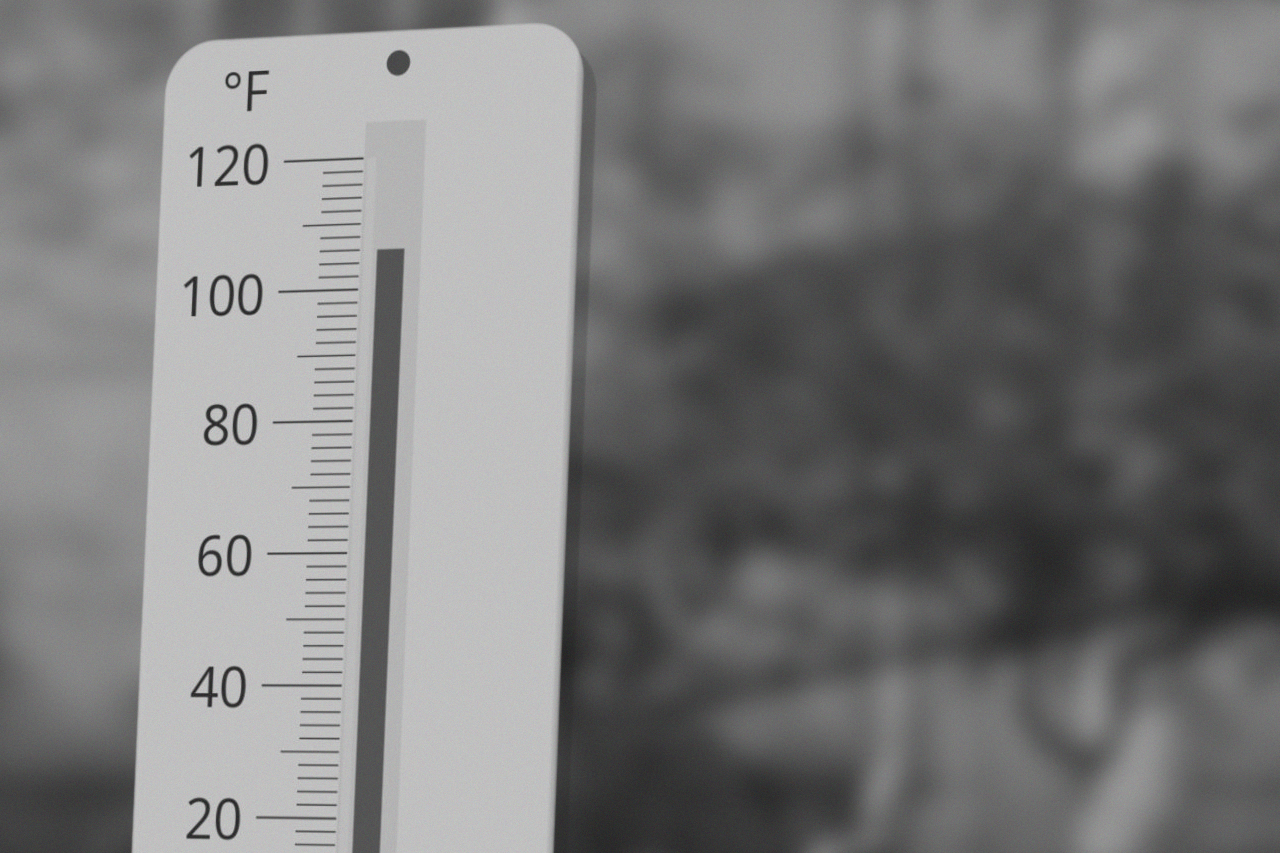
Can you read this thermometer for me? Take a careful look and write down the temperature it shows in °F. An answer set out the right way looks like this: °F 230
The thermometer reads °F 106
